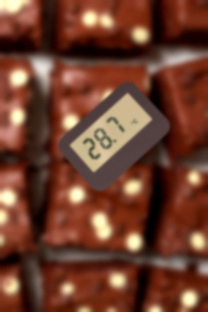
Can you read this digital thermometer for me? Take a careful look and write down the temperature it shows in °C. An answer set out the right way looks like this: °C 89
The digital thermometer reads °C 28.7
